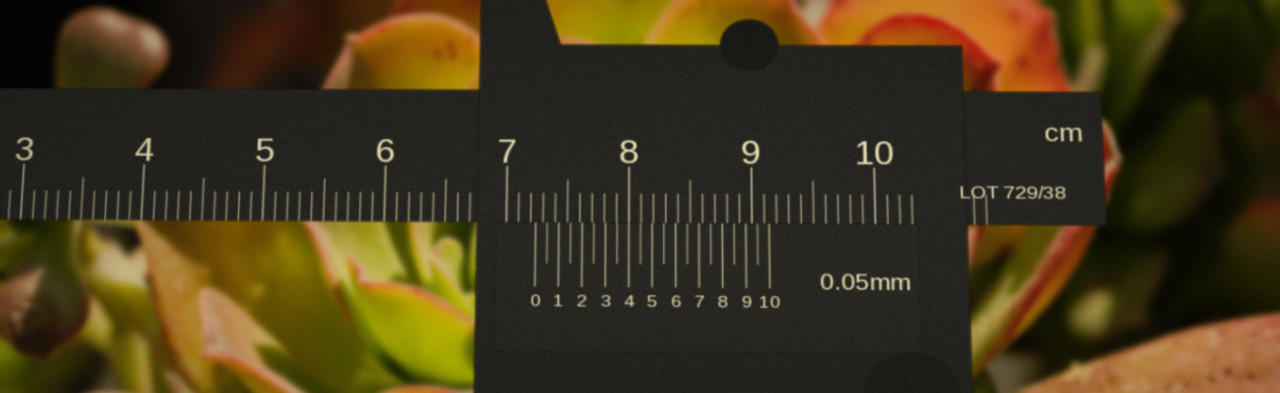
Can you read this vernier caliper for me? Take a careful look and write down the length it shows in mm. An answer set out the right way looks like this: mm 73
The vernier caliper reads mm 72.4
